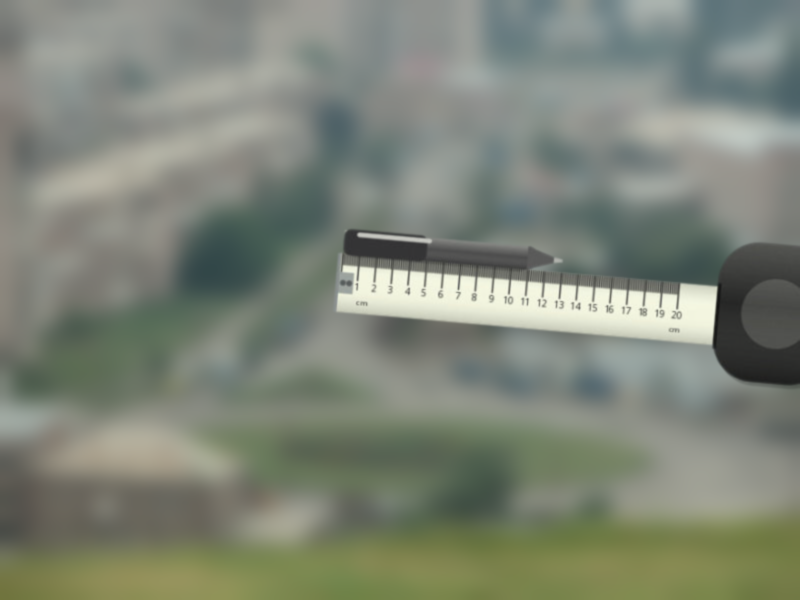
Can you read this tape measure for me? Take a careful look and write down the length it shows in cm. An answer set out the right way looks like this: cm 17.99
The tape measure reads cm 13
